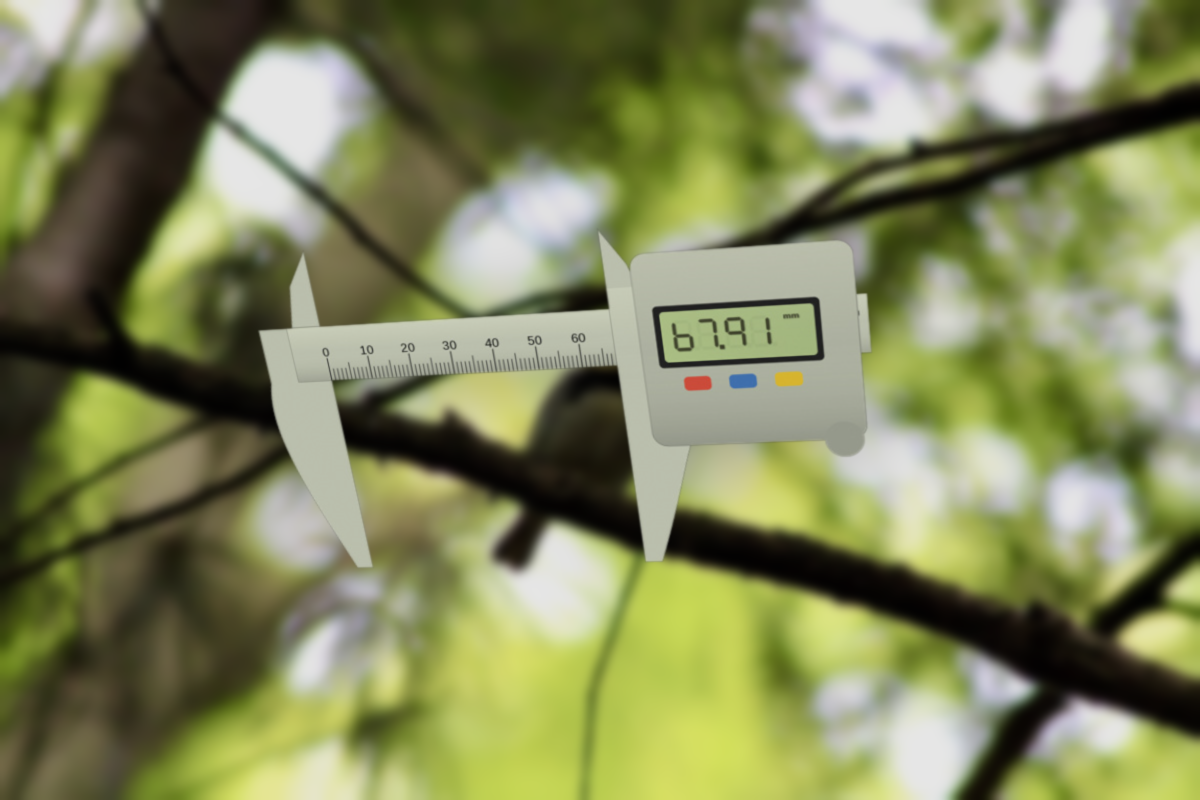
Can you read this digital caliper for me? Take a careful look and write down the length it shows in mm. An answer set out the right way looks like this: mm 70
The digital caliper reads mm 67.91
